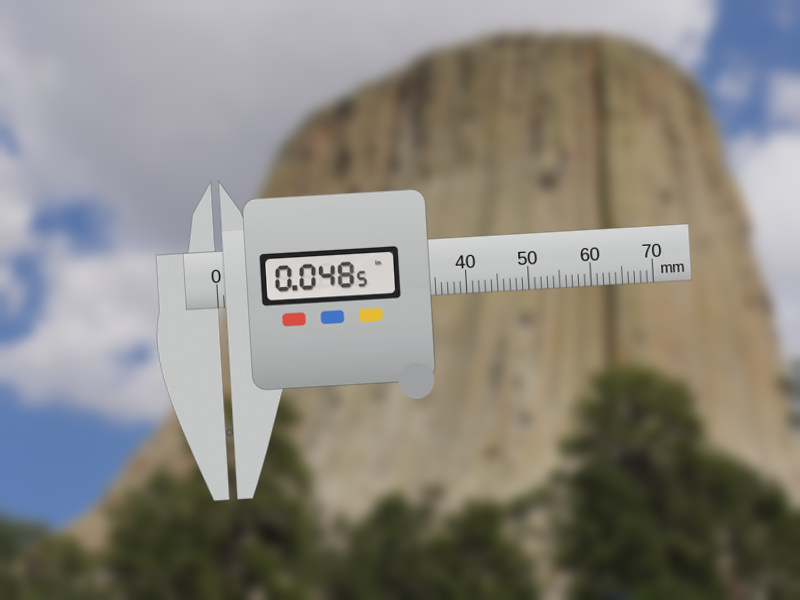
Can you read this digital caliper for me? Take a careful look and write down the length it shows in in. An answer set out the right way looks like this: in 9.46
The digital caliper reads in 0.0485
